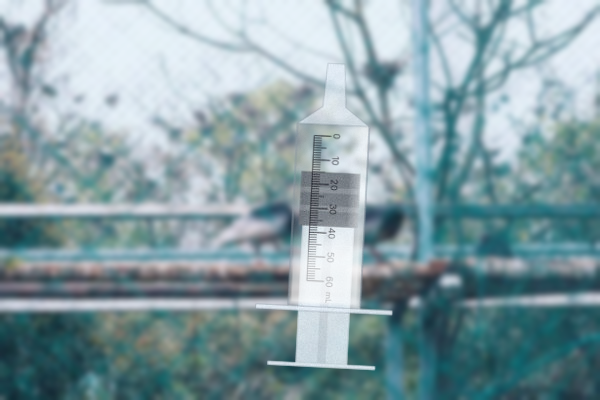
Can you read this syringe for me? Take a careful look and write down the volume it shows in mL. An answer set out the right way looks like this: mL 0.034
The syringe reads mL 15
